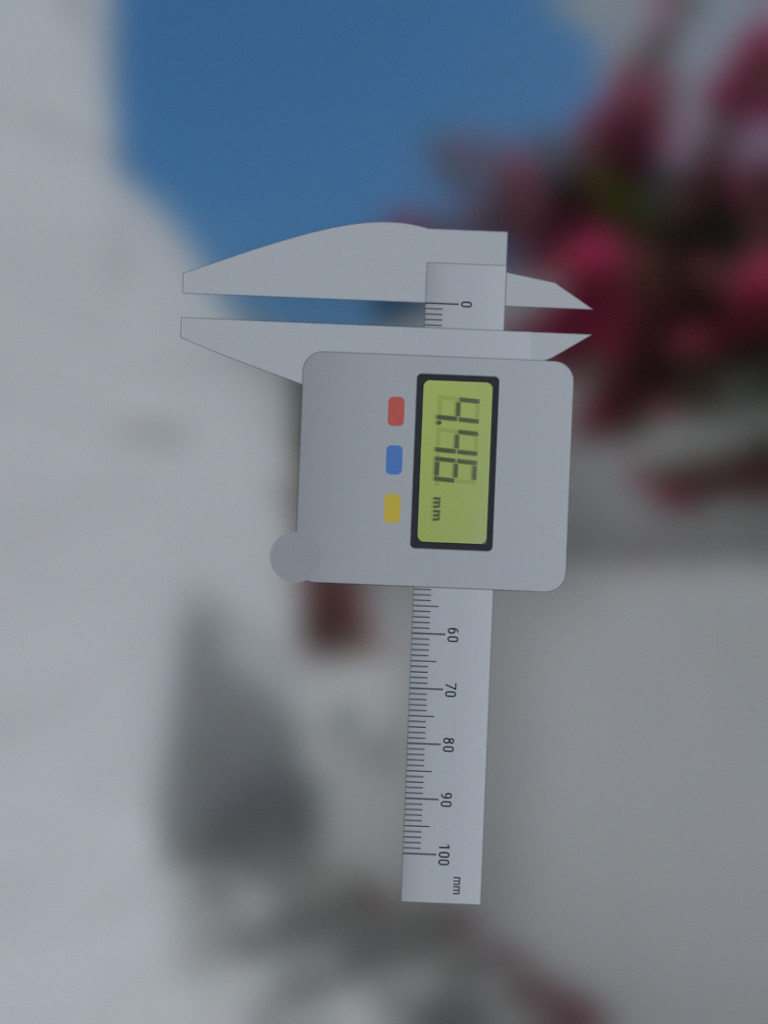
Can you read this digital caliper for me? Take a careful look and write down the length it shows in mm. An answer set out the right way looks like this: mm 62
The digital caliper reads mm 4.46
